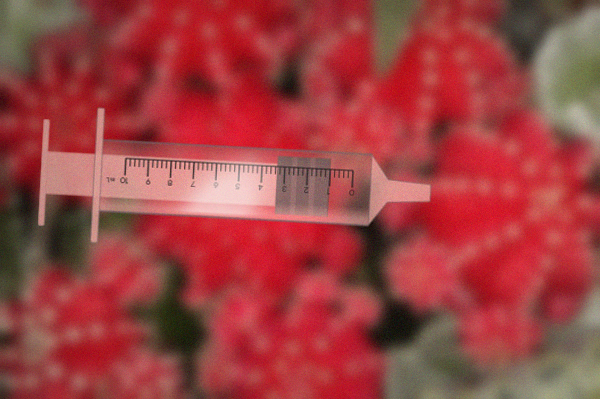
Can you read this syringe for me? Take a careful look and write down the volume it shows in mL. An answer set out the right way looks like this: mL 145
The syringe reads mL 1
